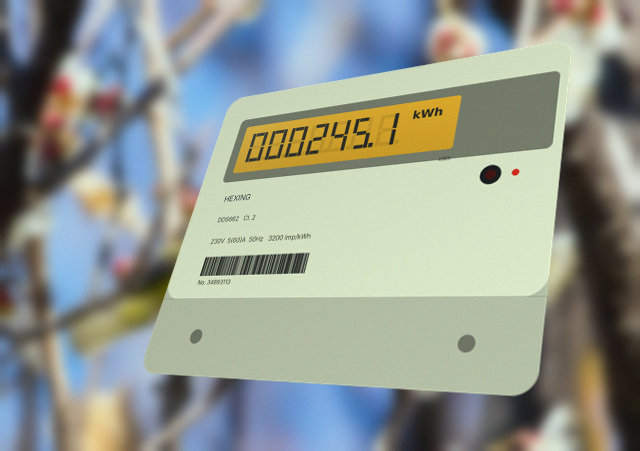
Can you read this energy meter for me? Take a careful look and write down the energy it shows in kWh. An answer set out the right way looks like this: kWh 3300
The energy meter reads kWh 245.1
